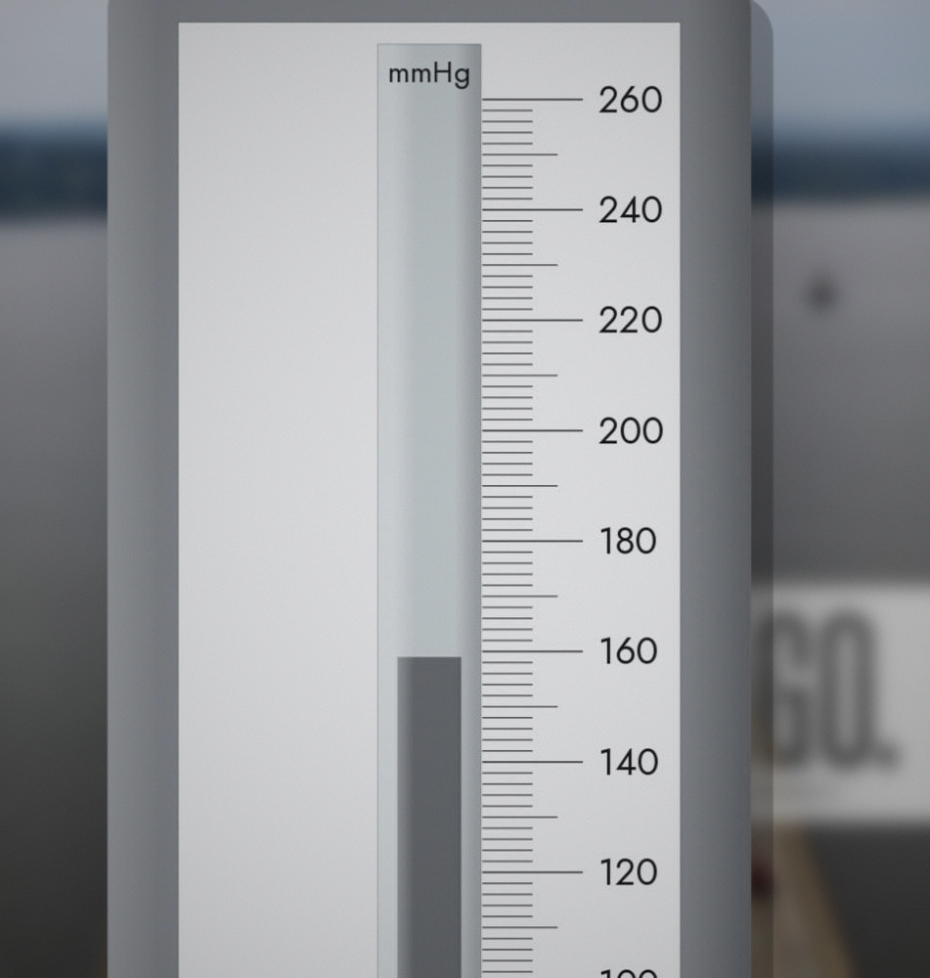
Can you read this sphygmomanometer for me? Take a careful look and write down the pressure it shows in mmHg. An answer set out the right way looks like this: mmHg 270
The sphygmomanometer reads mmHg 159
